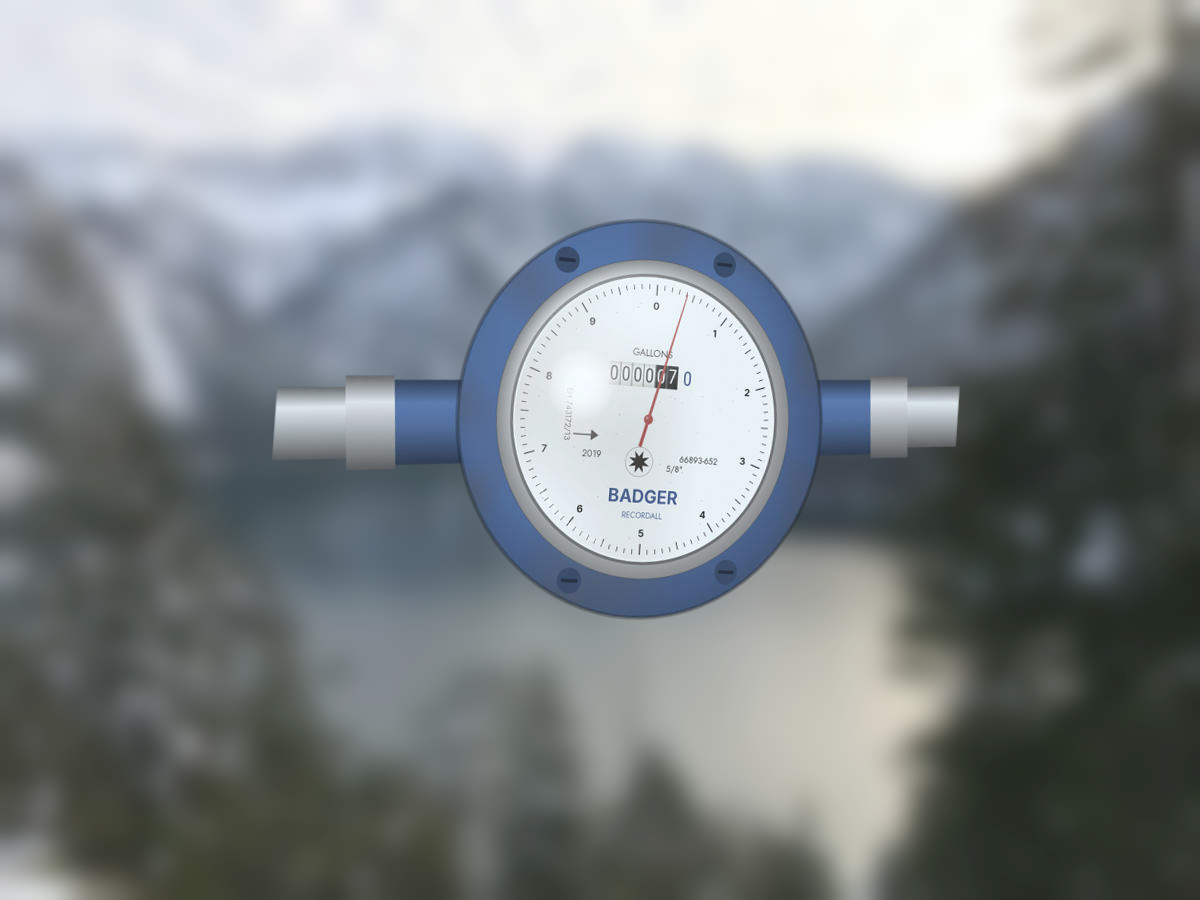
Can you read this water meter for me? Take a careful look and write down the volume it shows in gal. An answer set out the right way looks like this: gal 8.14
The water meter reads gal 70.4
